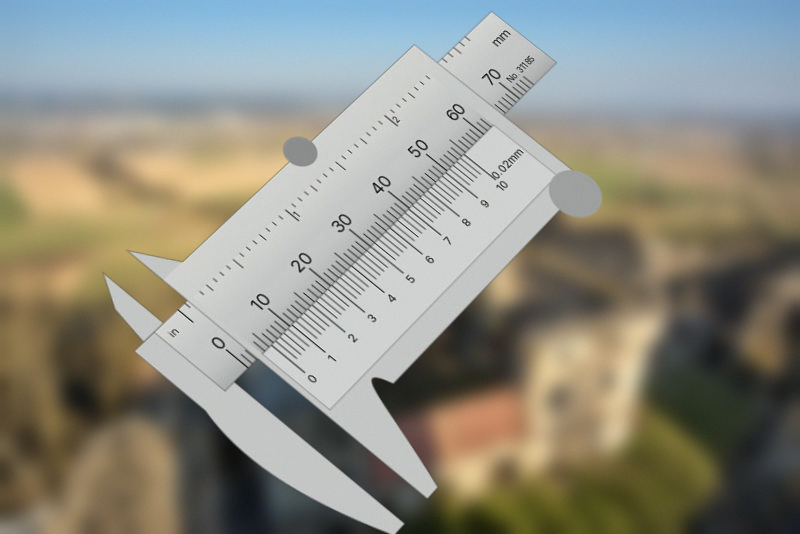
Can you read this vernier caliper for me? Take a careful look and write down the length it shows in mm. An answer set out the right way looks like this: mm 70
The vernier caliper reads mm 5.5
